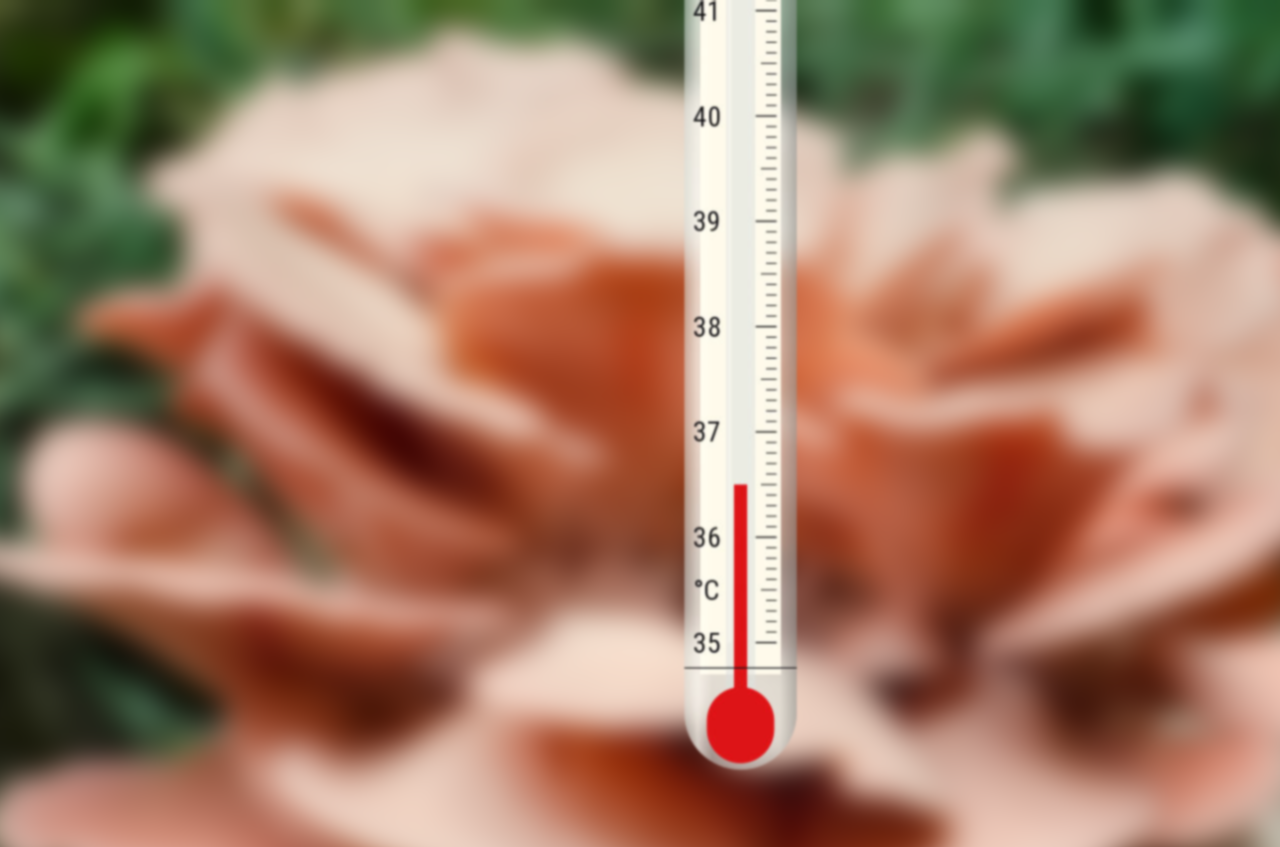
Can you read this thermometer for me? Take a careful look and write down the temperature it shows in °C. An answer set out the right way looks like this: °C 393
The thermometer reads °C 36.5
